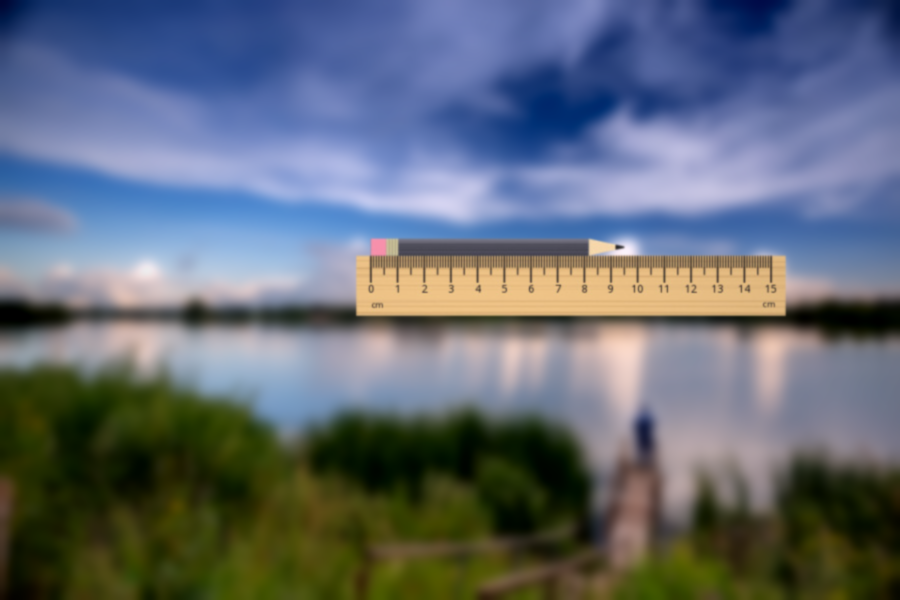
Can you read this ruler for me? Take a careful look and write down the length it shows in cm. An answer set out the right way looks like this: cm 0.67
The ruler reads cm 9.5
